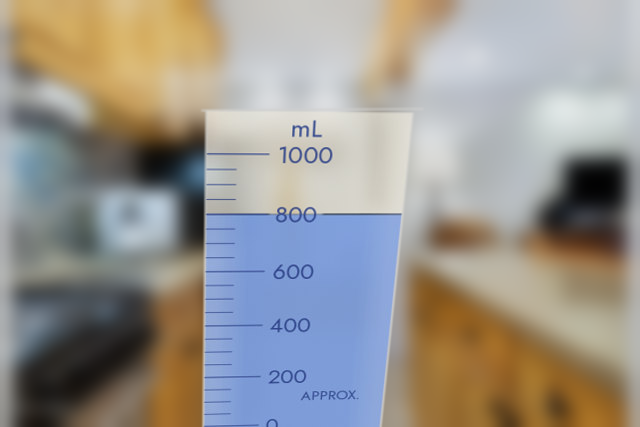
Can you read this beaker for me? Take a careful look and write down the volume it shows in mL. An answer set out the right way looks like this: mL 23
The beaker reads mL 800
